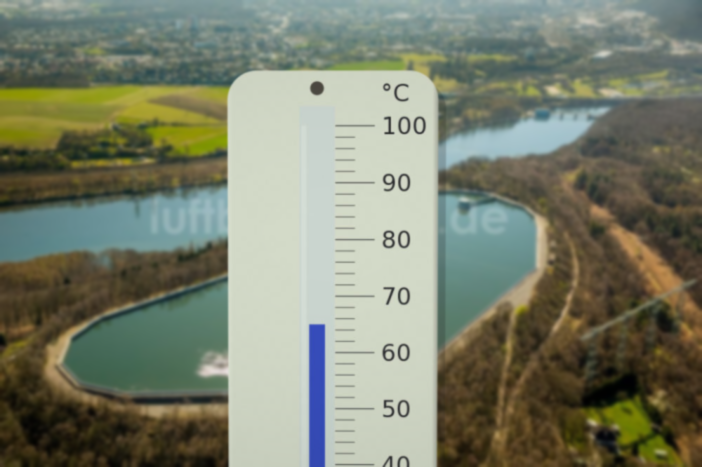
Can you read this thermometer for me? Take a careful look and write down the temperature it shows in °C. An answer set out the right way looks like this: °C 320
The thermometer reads °C 65
